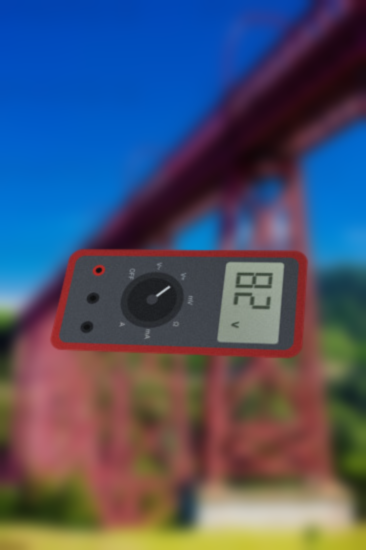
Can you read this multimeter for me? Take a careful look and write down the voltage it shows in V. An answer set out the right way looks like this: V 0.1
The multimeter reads V 82
